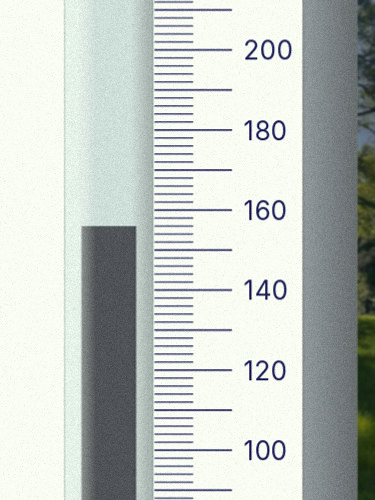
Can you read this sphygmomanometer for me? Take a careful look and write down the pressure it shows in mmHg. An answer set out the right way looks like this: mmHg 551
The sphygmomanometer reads mmHg 156
